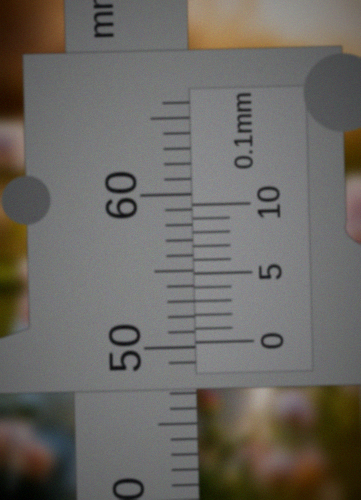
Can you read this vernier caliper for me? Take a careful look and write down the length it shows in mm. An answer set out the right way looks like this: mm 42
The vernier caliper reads mm 50.3
